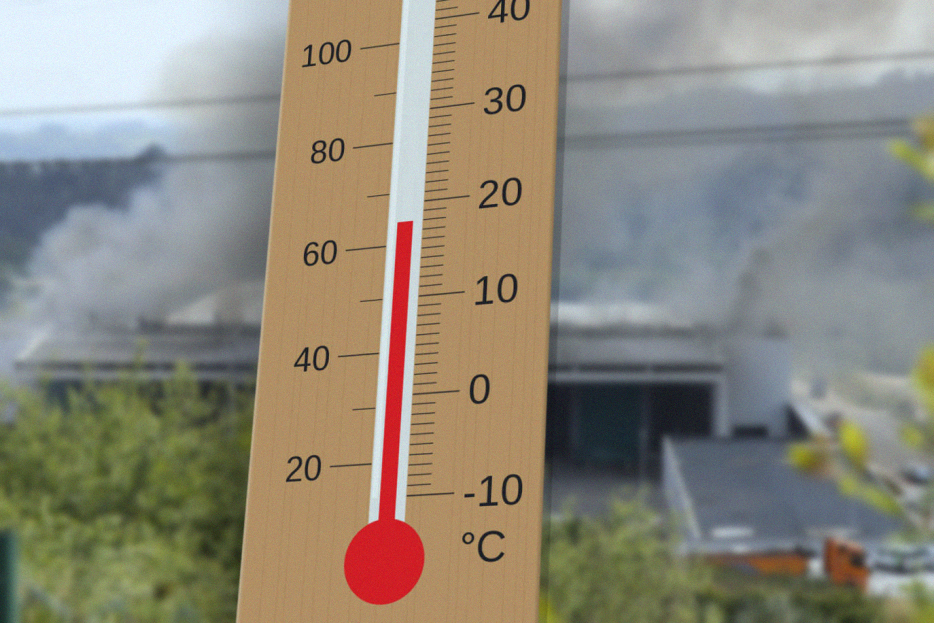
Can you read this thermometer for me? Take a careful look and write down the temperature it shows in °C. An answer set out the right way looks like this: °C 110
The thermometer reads °C 18
